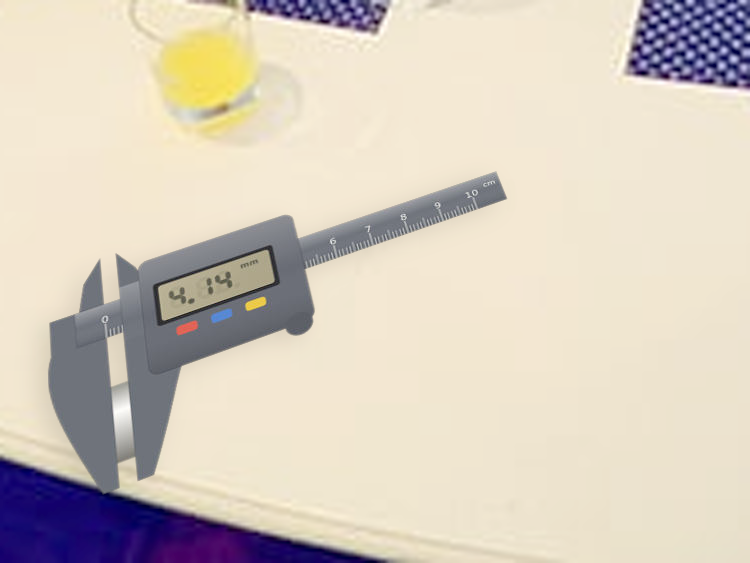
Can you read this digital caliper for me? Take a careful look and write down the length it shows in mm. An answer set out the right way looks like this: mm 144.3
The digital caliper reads mm 4.14
